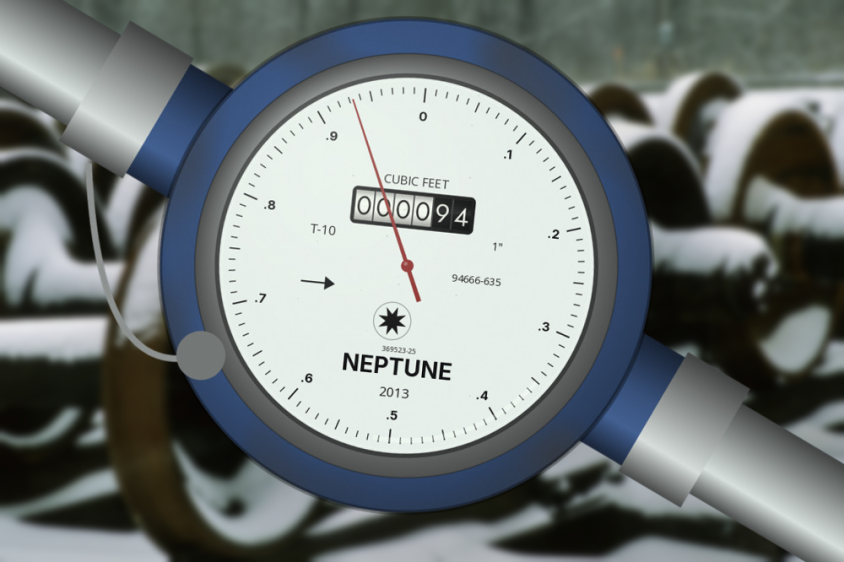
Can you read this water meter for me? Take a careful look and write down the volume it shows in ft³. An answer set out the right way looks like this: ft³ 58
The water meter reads ft³ 93.93
